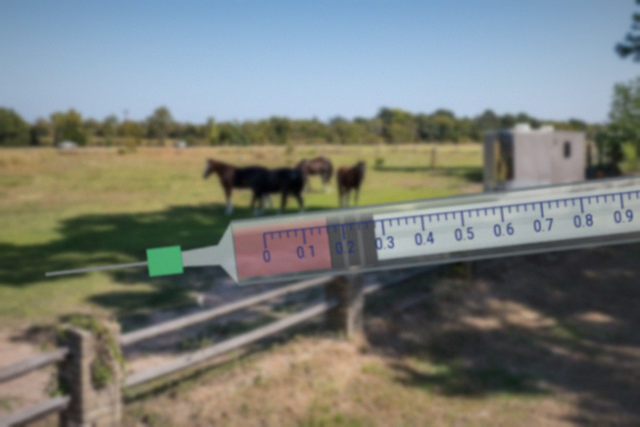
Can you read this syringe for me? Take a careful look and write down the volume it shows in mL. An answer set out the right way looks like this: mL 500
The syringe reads mL 0.16
